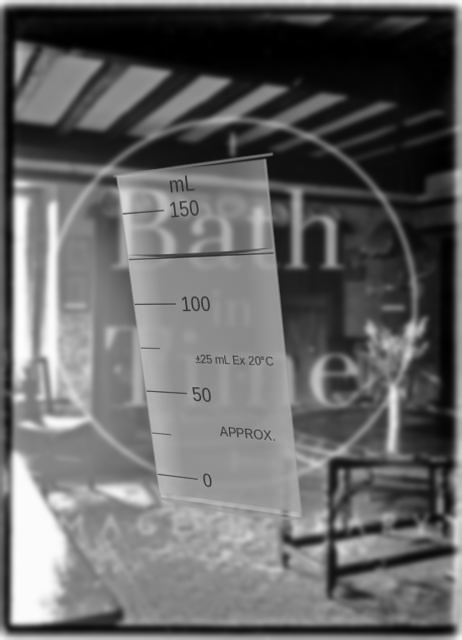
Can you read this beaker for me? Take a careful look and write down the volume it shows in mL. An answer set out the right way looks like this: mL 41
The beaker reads mL 125
